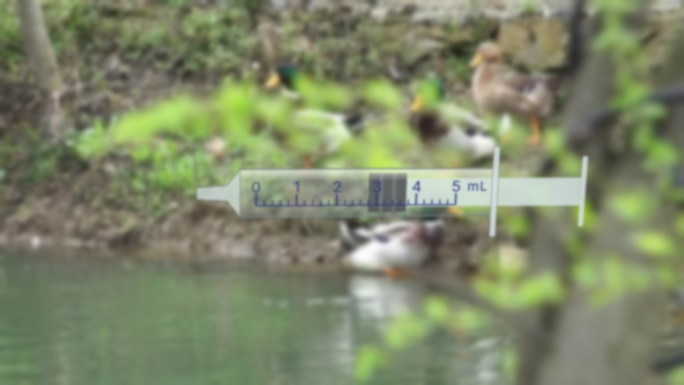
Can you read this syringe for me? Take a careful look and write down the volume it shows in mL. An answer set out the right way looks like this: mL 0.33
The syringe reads mL 2.8
